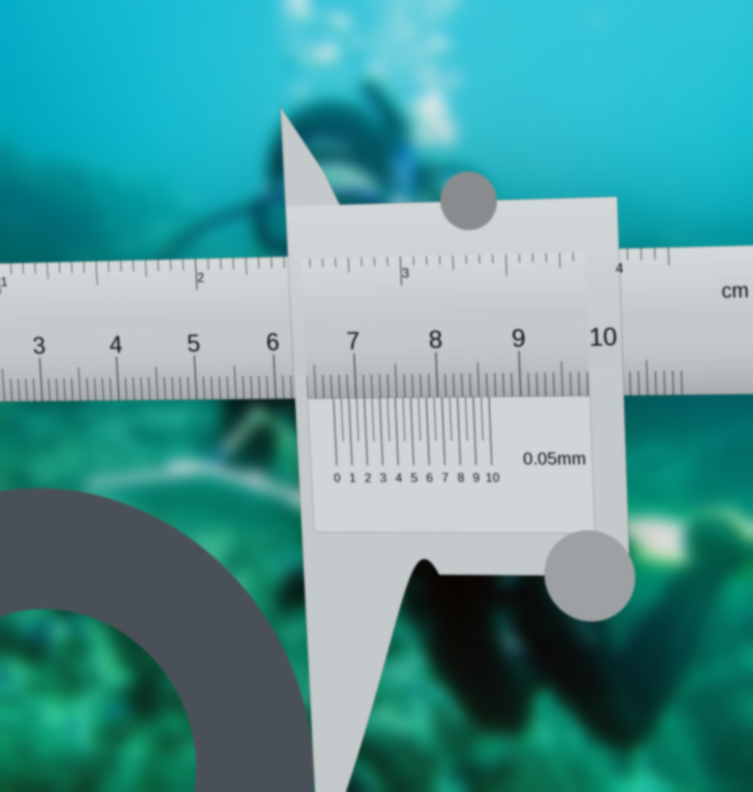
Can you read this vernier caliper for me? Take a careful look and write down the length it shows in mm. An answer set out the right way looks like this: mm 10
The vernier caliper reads mm 67.2
